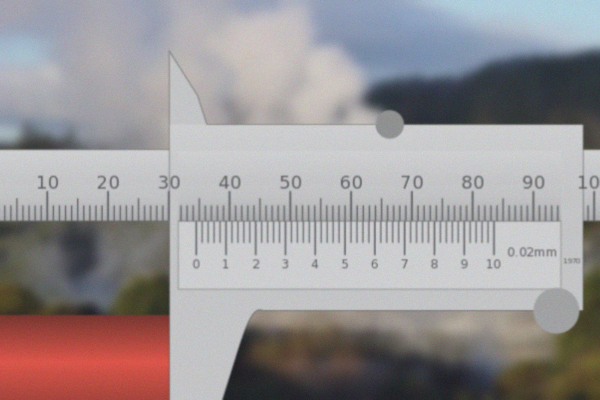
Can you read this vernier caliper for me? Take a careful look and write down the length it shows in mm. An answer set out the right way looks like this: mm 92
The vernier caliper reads mm 34.5
